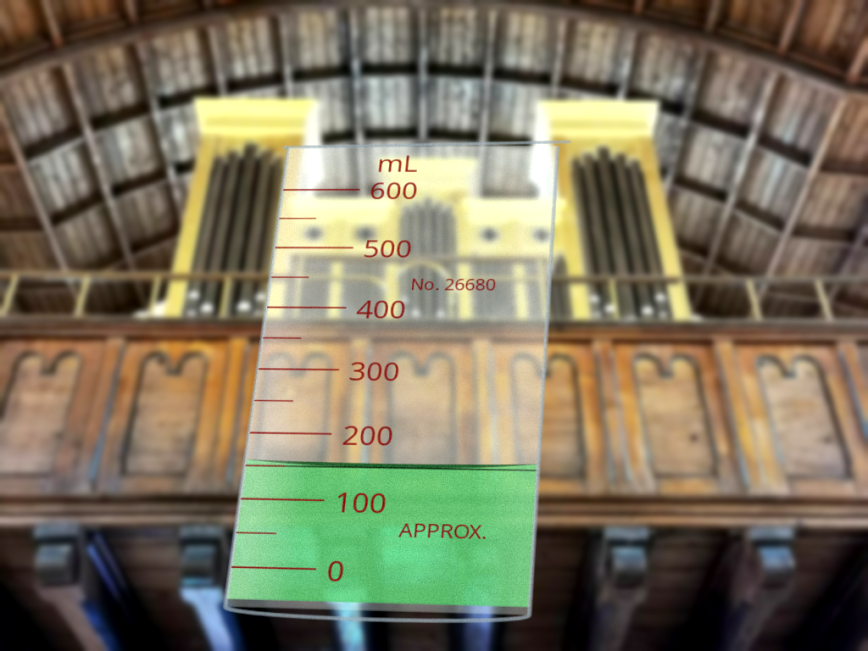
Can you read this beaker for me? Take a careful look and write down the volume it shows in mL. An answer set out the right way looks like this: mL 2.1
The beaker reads mL 150
